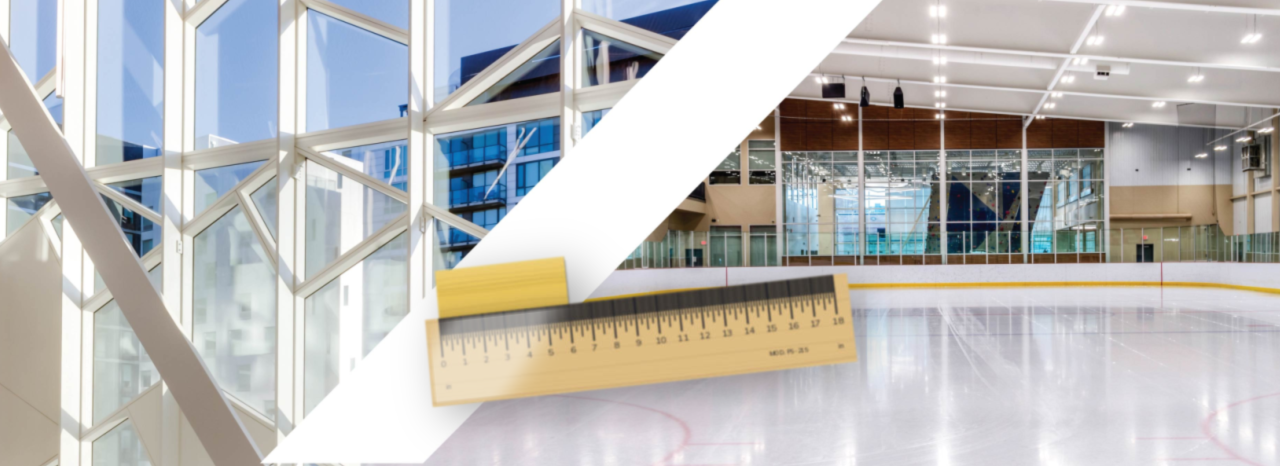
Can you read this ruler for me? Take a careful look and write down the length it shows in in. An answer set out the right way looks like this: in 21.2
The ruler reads in 6
